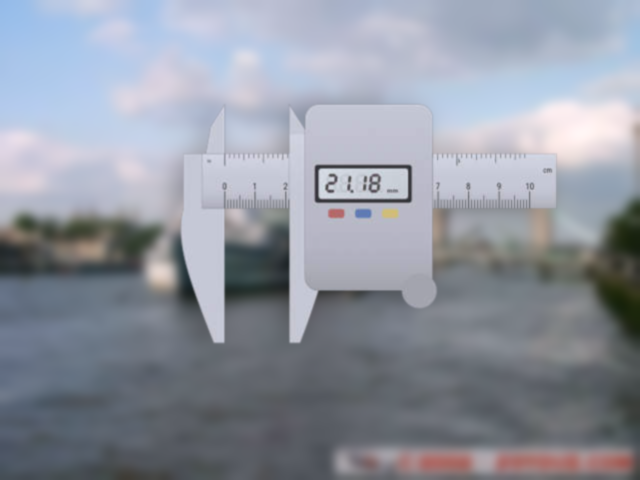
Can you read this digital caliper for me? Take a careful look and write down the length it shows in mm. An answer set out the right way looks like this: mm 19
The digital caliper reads mm 21.18
